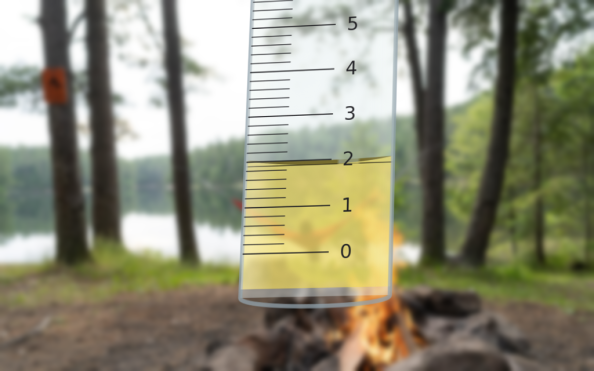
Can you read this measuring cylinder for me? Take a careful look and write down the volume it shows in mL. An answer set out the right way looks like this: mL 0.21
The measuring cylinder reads mL 1.9
